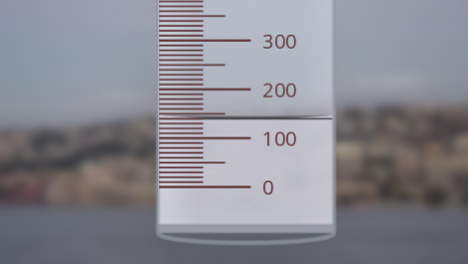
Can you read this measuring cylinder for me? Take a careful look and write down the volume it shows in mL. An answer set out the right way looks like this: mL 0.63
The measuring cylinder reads mL 140
